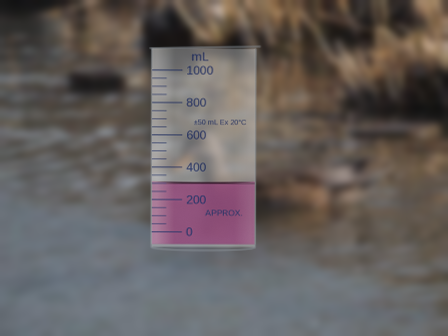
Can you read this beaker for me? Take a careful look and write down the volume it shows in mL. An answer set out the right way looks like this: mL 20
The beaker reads mL 300
